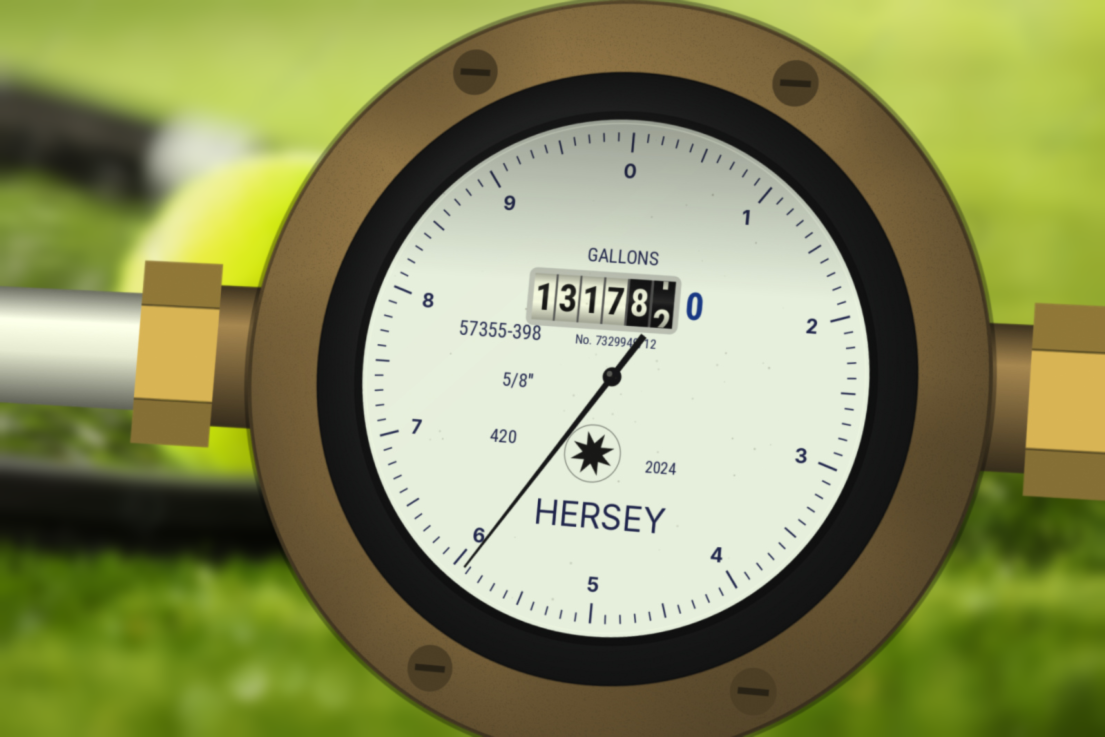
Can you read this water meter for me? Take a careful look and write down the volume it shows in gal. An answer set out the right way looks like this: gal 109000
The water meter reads gal 1317815.9
